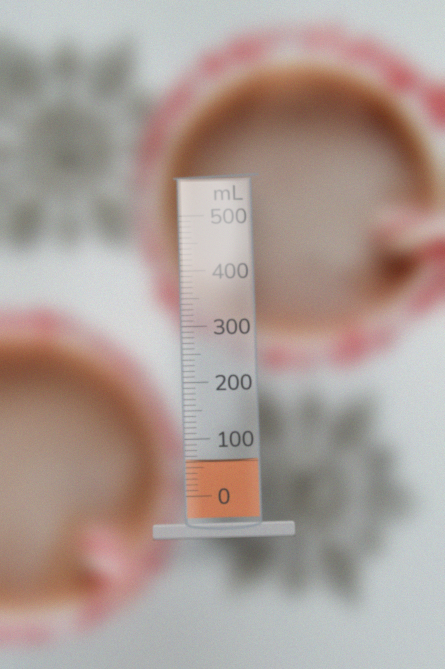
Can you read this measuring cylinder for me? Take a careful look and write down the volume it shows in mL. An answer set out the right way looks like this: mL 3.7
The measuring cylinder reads mL 60
